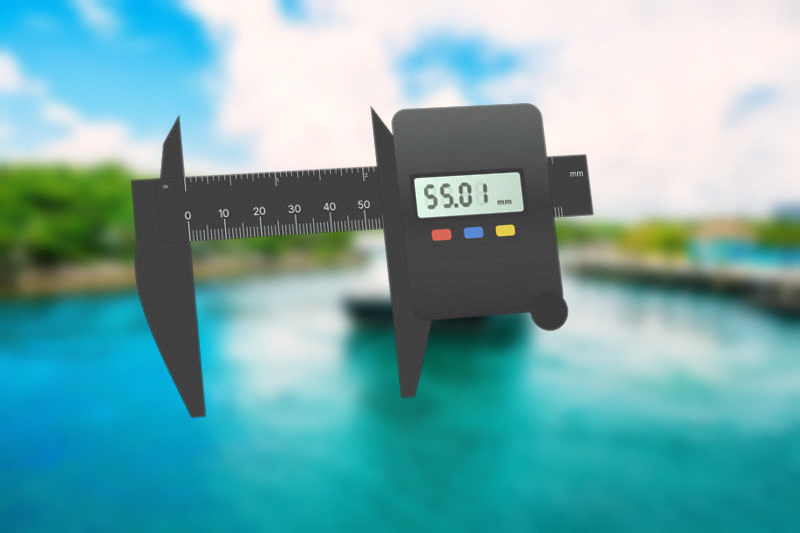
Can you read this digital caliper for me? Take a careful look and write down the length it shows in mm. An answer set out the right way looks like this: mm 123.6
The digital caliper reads mm 55.01
